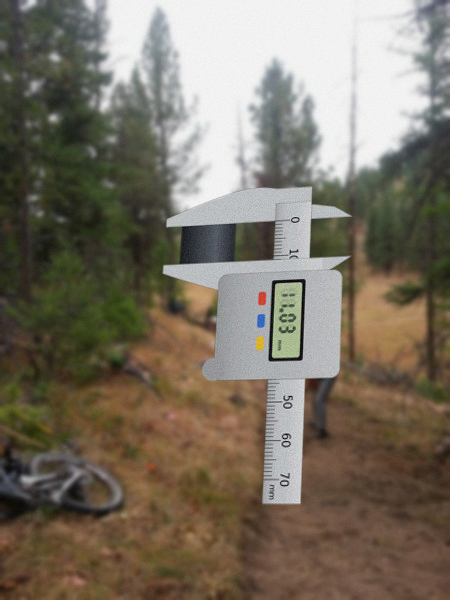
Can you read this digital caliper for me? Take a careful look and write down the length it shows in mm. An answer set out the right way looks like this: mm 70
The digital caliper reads mm 11.03
